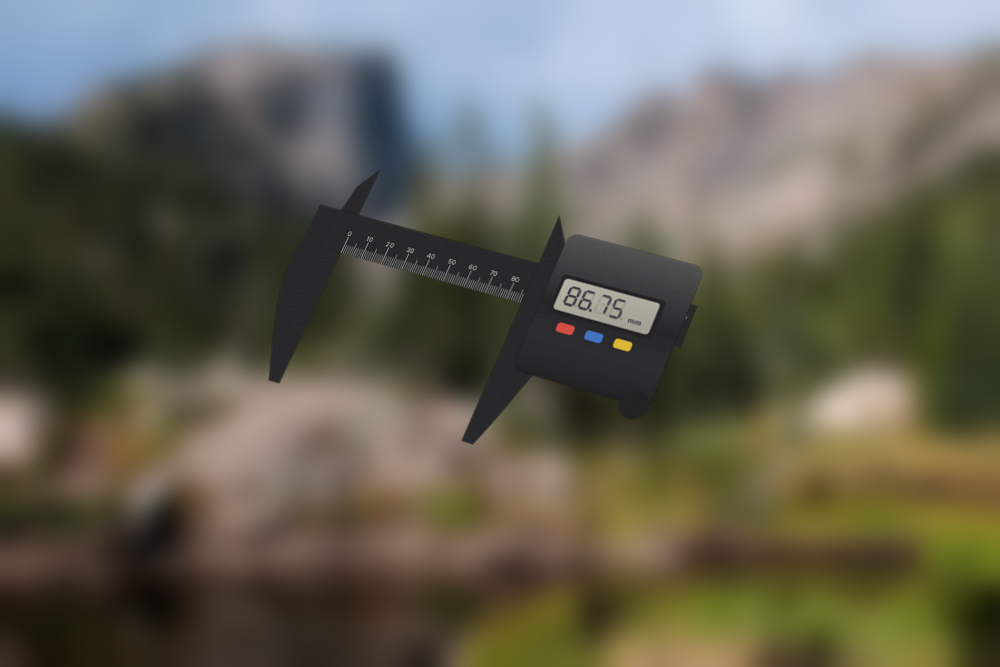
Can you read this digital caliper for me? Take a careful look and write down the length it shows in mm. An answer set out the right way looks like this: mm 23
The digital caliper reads mm 86.75
